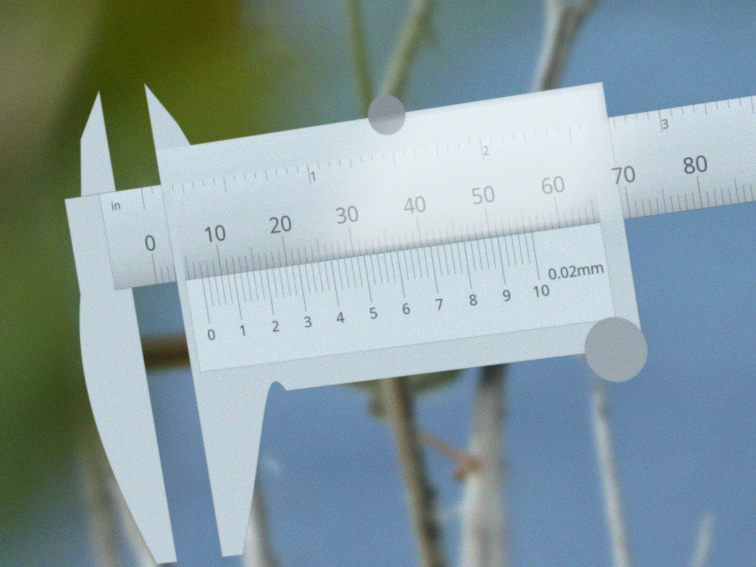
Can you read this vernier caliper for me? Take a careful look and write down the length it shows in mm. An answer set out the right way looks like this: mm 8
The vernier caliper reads mm 7.0
